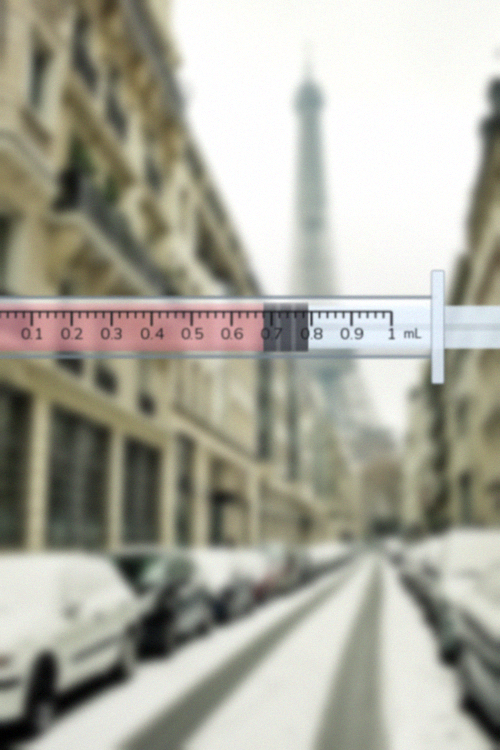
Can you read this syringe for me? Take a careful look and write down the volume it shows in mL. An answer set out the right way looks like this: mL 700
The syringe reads mL 0.68
